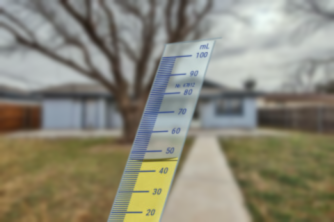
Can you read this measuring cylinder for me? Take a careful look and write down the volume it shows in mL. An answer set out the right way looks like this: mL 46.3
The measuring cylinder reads mL 45
